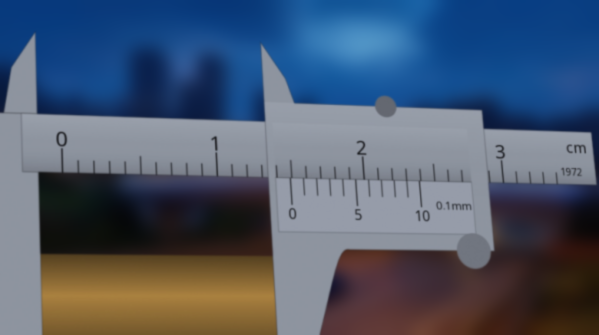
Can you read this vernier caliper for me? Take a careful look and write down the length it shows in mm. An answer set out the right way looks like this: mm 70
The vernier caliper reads mm 14.9
